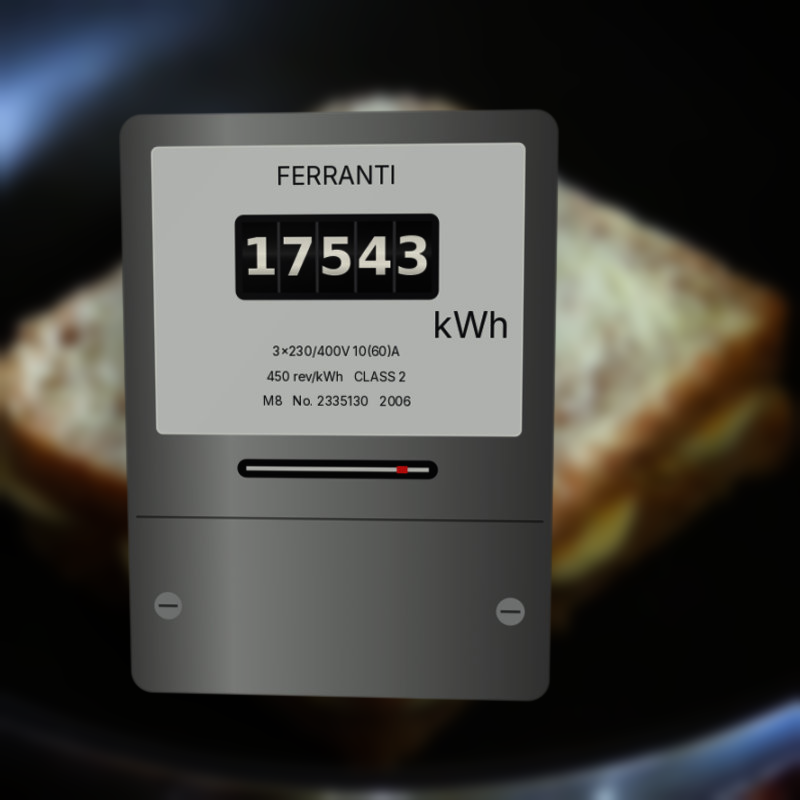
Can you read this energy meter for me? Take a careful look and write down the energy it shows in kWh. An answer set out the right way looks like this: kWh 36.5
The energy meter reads kWh 17543
